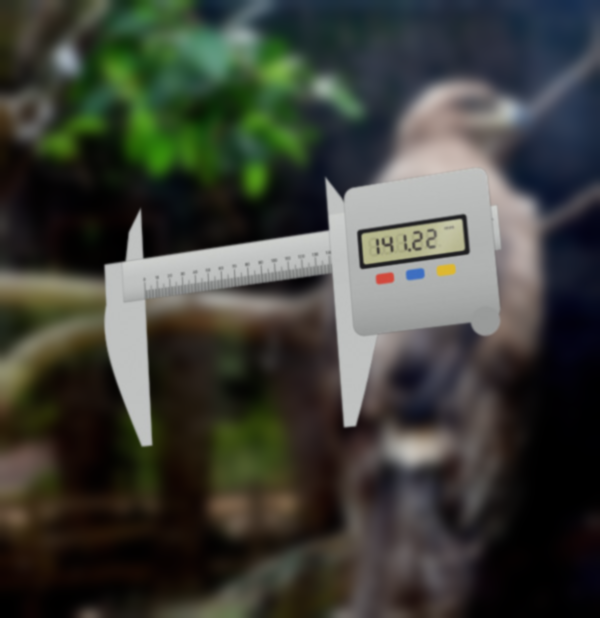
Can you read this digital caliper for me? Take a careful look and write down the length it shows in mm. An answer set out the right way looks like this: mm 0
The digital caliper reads mm 141.22
